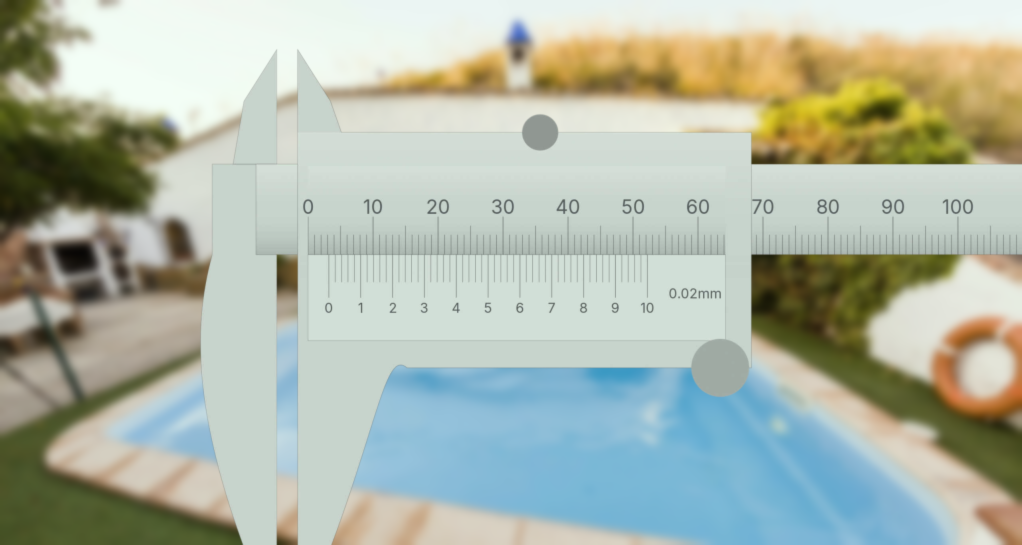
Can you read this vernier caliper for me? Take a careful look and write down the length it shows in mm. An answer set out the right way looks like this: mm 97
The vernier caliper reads mm 3.2
